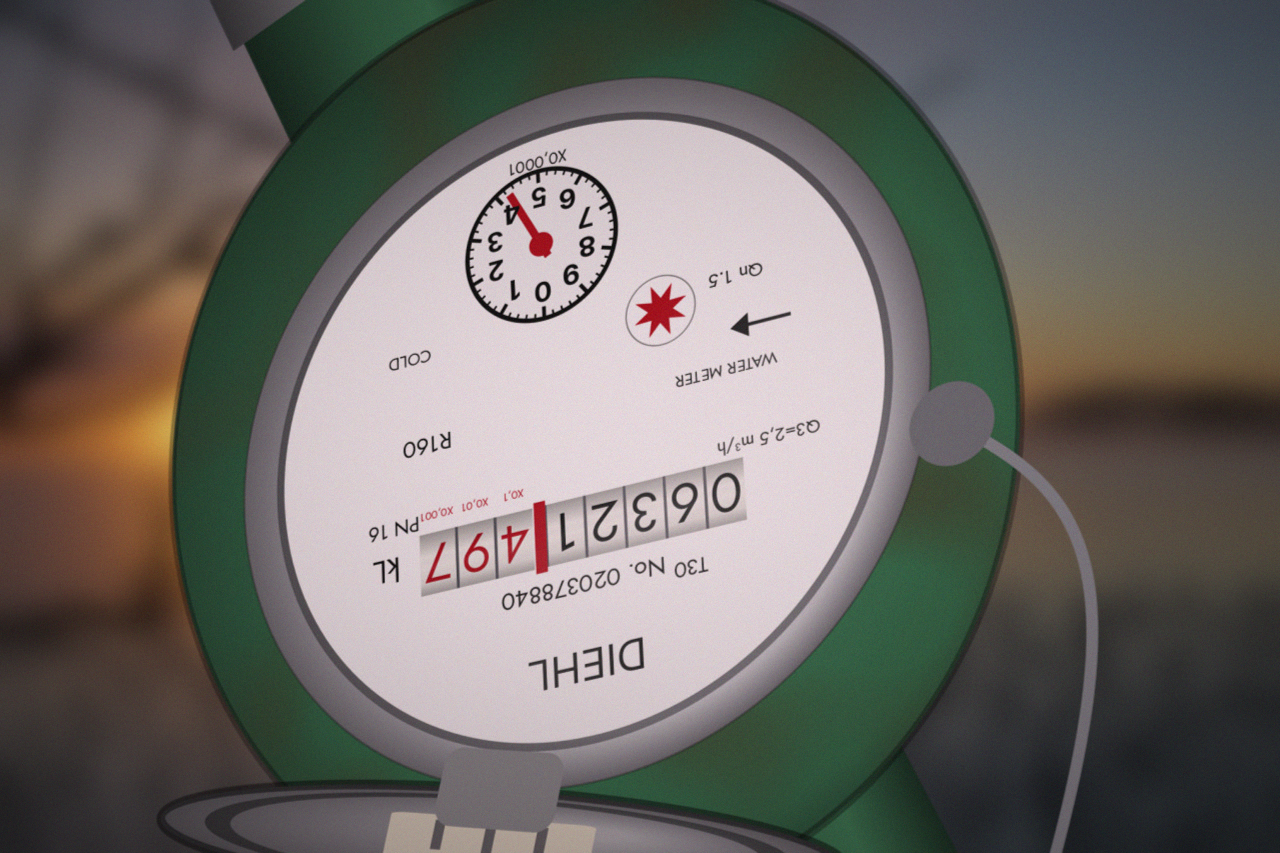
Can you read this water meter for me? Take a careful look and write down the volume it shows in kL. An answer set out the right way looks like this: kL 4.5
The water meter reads kL 6321.4974
